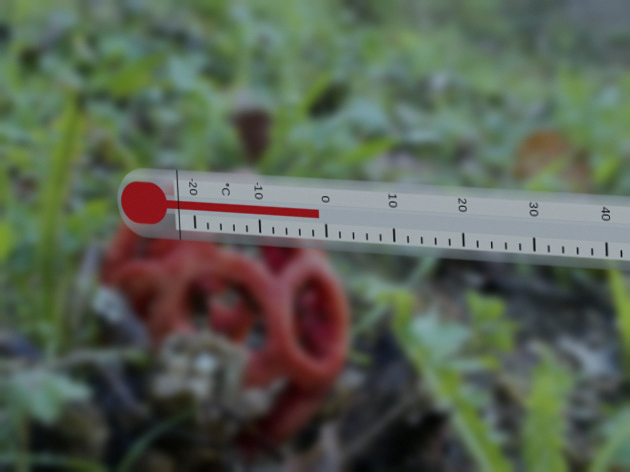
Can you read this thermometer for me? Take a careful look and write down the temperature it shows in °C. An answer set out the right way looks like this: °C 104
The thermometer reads °C -1
